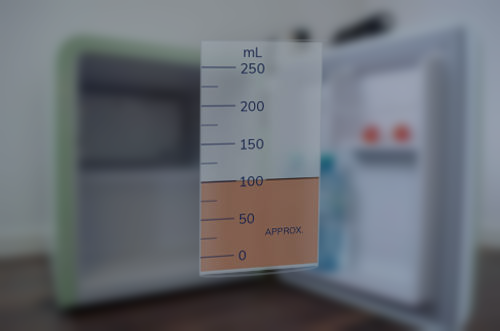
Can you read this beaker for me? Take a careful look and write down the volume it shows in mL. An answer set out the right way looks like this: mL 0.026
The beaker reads mL 100
